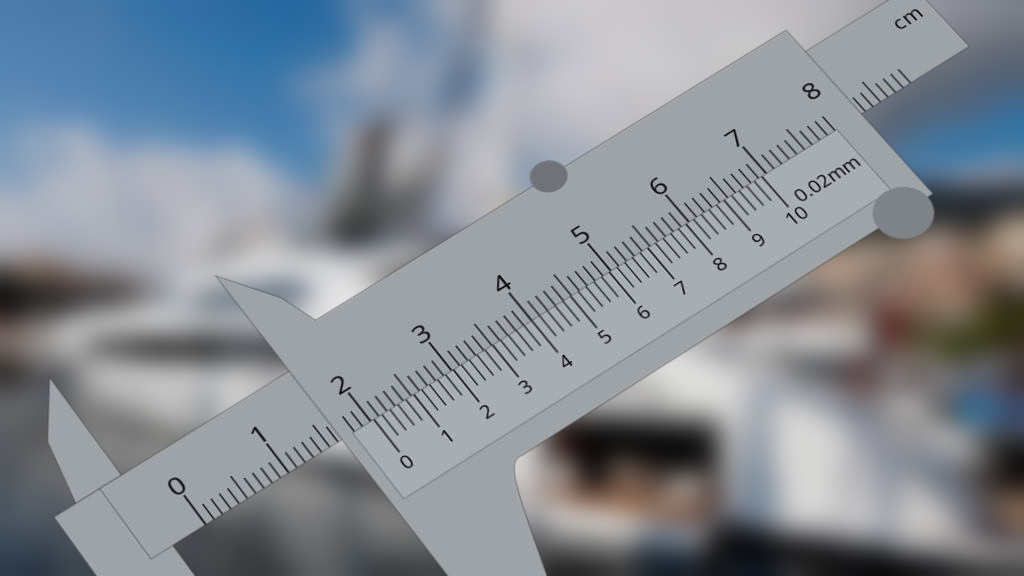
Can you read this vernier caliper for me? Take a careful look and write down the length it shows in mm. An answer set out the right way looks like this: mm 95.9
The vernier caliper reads mm 20.4
